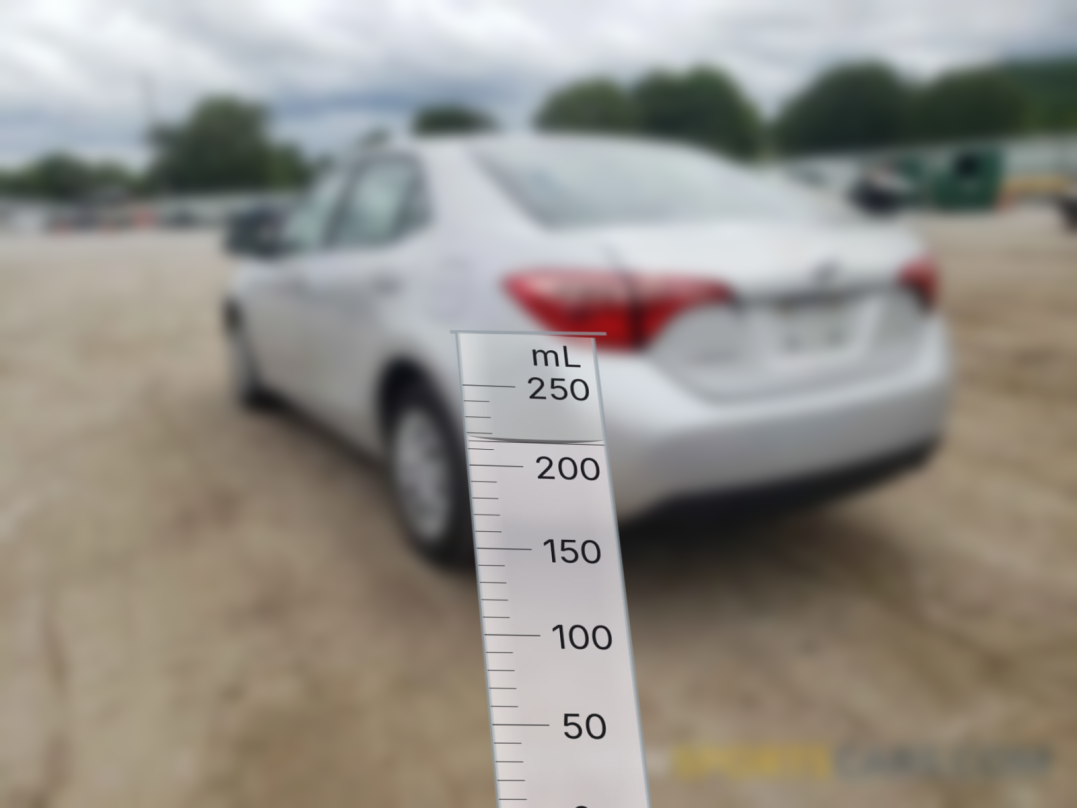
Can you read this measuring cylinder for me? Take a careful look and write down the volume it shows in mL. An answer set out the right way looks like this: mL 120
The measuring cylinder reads mL 215
